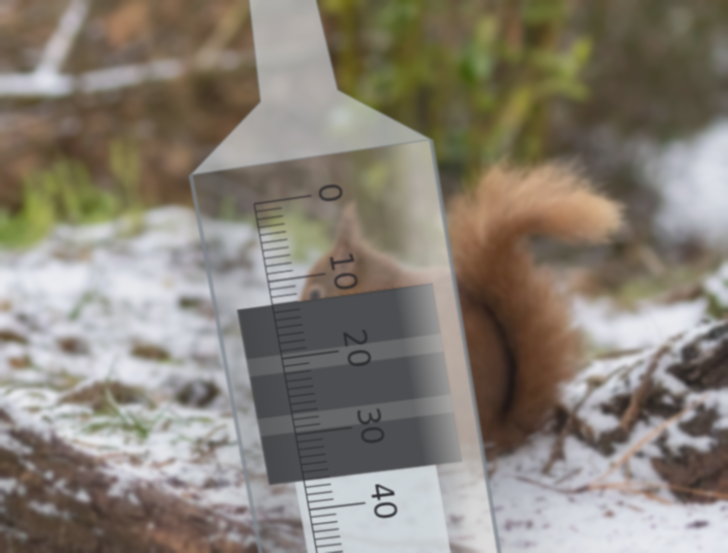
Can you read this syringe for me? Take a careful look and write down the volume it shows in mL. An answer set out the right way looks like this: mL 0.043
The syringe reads mL 13
